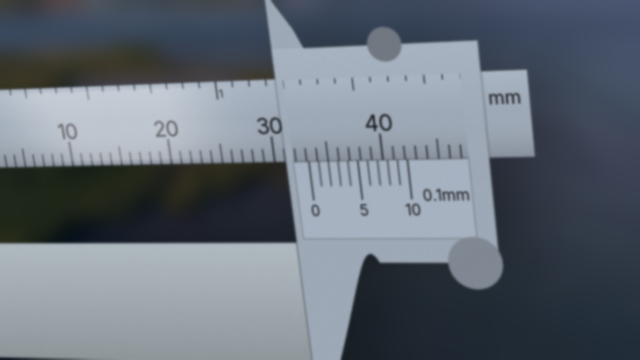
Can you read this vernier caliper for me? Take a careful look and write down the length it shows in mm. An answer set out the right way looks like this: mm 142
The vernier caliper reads mm 33.2
